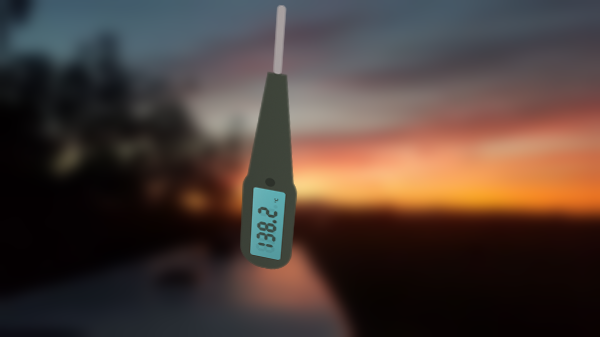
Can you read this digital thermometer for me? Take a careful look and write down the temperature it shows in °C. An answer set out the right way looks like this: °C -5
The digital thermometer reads °C 138.2
